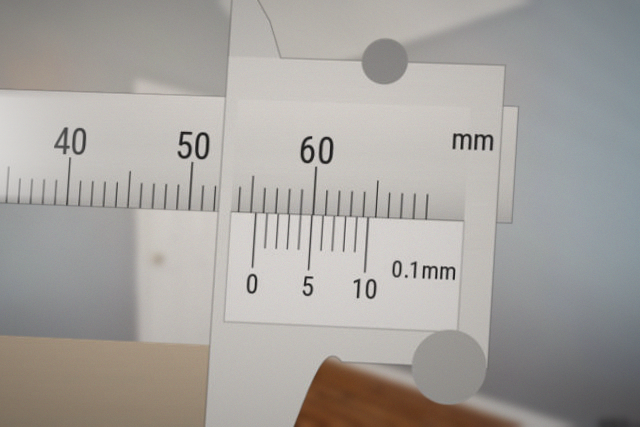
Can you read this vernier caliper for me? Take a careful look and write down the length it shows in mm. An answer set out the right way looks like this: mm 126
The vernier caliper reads mm 55.4
